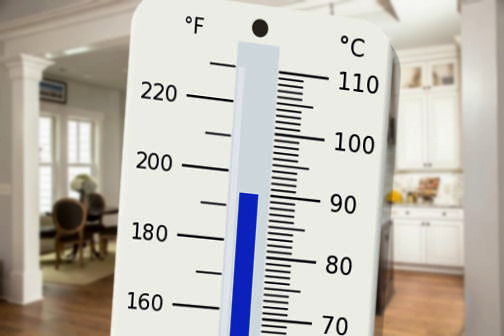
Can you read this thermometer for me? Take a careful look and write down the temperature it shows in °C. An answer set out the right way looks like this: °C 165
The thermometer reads °C 90
